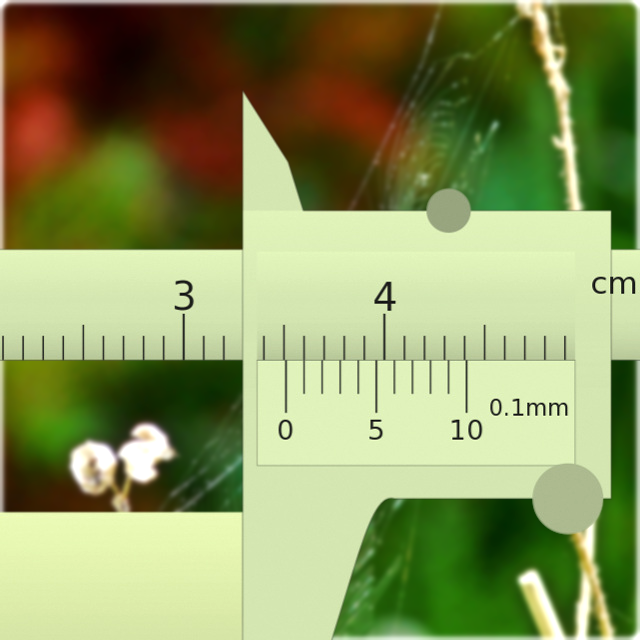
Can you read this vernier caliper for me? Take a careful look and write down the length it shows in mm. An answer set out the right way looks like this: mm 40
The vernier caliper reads mm 35.1
